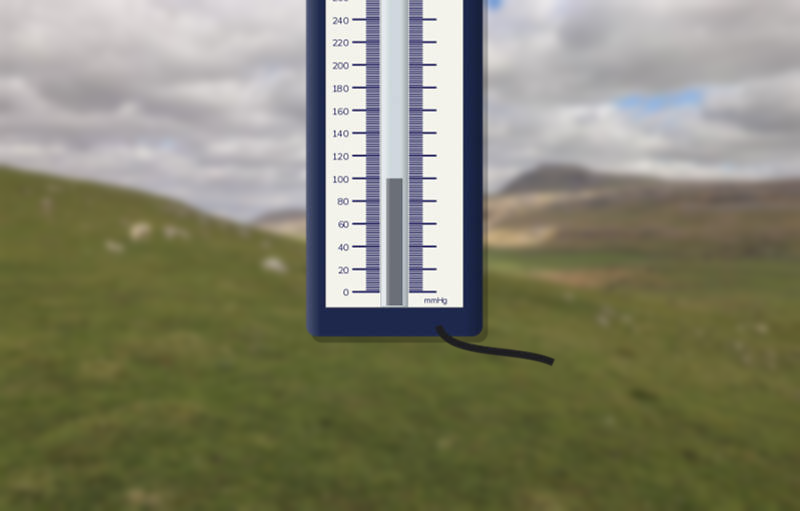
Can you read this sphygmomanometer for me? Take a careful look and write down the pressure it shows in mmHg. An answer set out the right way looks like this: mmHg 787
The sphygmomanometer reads mmHg 100
